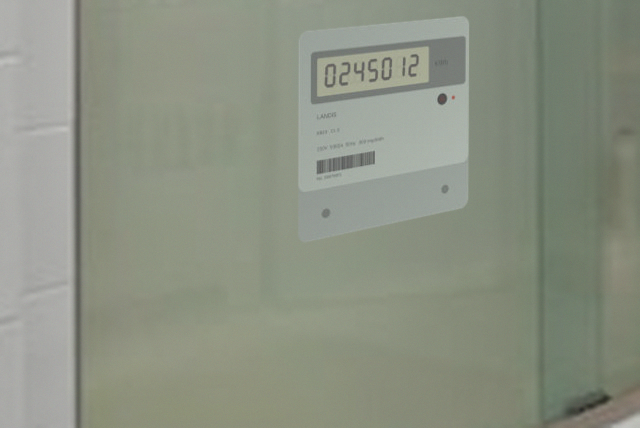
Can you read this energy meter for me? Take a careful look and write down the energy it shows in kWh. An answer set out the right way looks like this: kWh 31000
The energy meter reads kWh 245012
